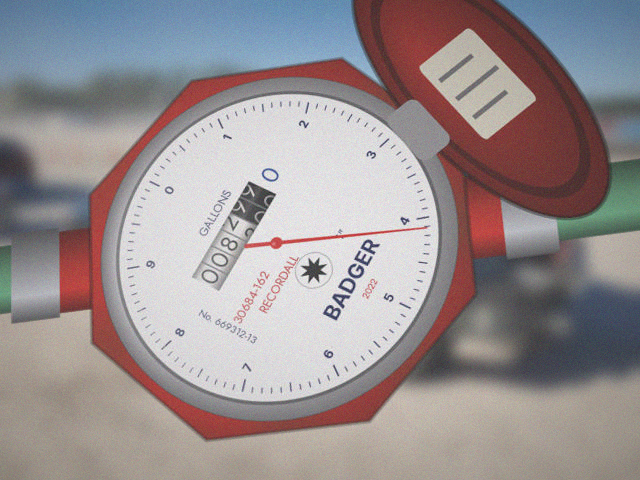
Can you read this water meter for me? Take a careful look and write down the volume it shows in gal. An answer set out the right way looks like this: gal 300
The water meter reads gal 82994.1
